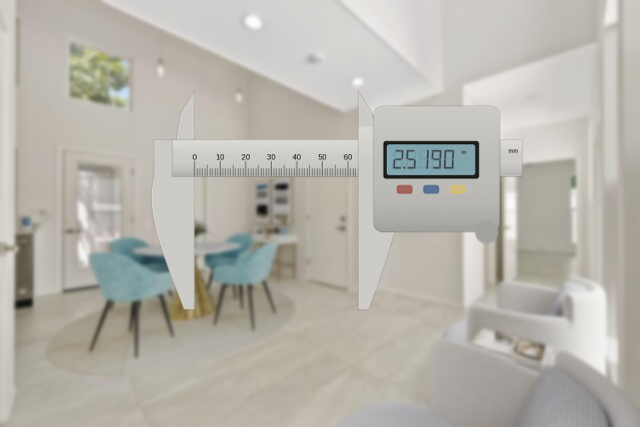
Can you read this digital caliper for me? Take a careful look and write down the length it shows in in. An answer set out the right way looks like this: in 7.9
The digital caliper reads in 2.5190
